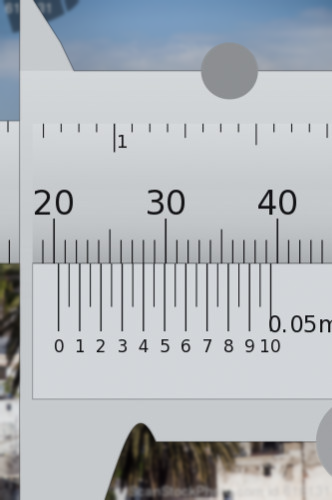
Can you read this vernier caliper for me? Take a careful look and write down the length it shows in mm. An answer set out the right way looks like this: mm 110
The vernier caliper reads mm 20.4
